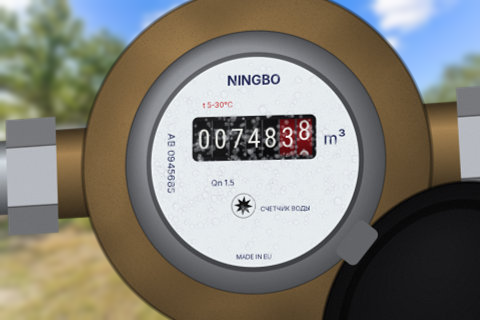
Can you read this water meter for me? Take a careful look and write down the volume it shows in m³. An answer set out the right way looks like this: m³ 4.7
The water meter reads m³ 748.38
